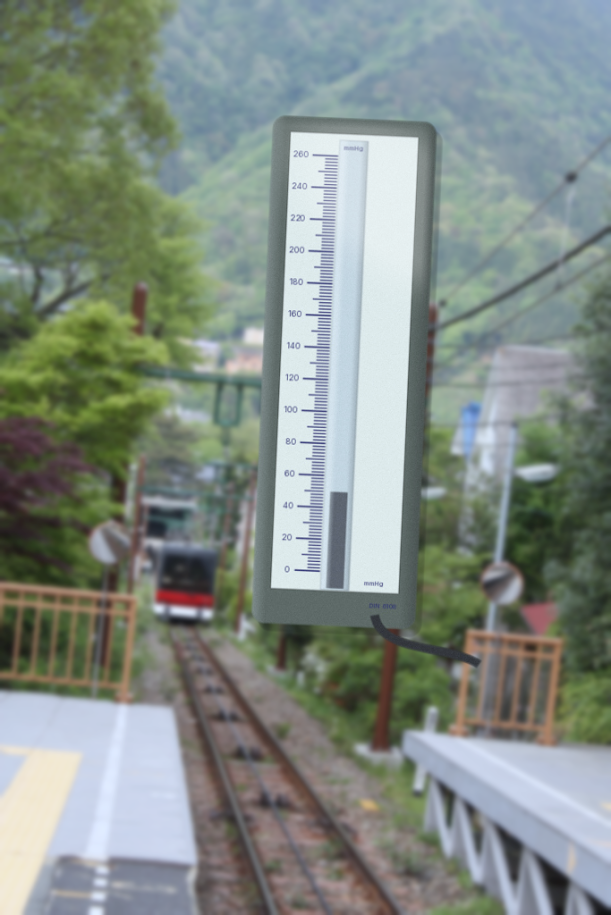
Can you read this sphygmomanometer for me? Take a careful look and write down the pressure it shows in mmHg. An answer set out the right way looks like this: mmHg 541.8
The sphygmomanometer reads mmHg 50
